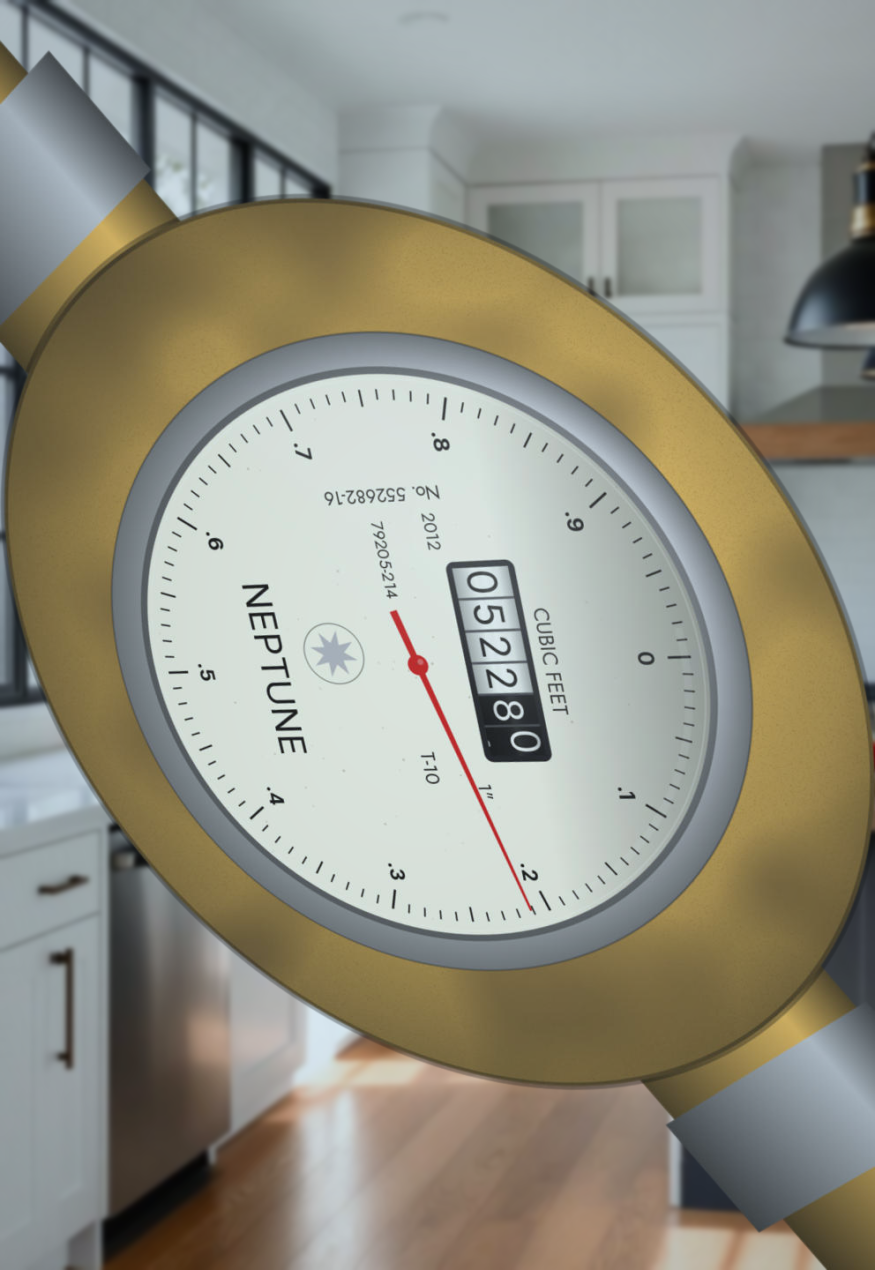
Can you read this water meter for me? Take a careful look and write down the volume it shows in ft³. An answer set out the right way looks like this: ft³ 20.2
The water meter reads ft³ 52280.21
